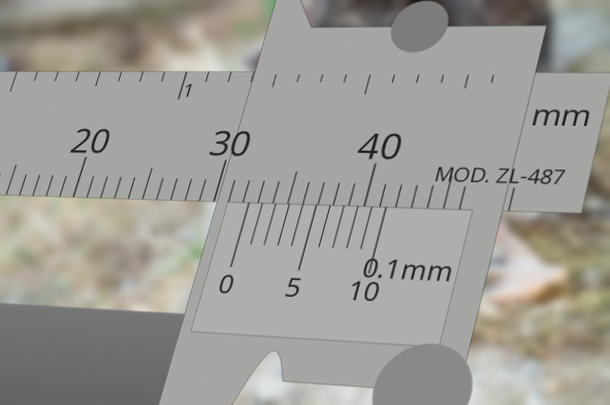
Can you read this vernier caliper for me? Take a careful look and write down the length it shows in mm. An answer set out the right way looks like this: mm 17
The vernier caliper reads mm 32.4
